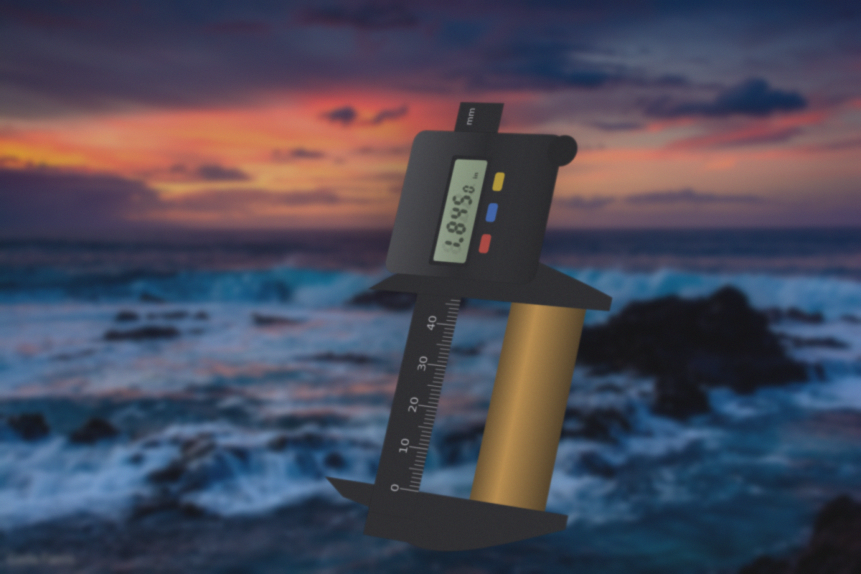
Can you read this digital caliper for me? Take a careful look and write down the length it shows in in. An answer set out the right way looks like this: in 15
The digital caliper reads in 1.8450
